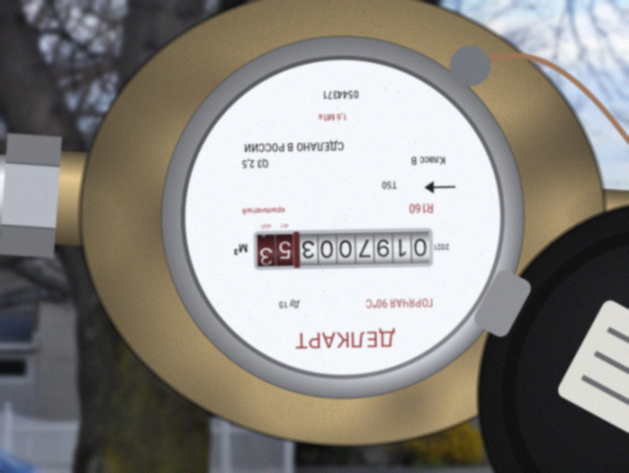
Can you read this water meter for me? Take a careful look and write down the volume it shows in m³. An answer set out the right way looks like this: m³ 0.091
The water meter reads m³ 197003.53
